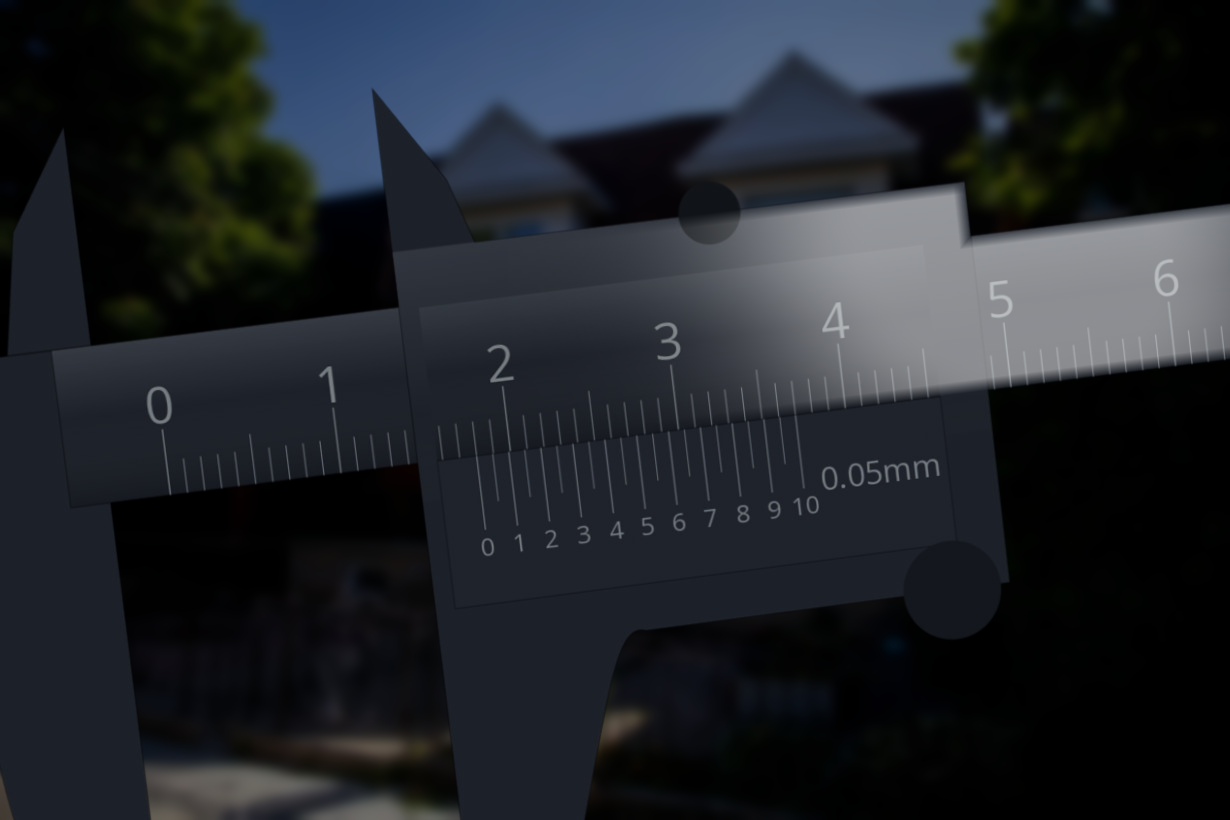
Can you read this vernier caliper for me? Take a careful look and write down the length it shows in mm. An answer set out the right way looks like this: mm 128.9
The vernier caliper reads mm 18.0
